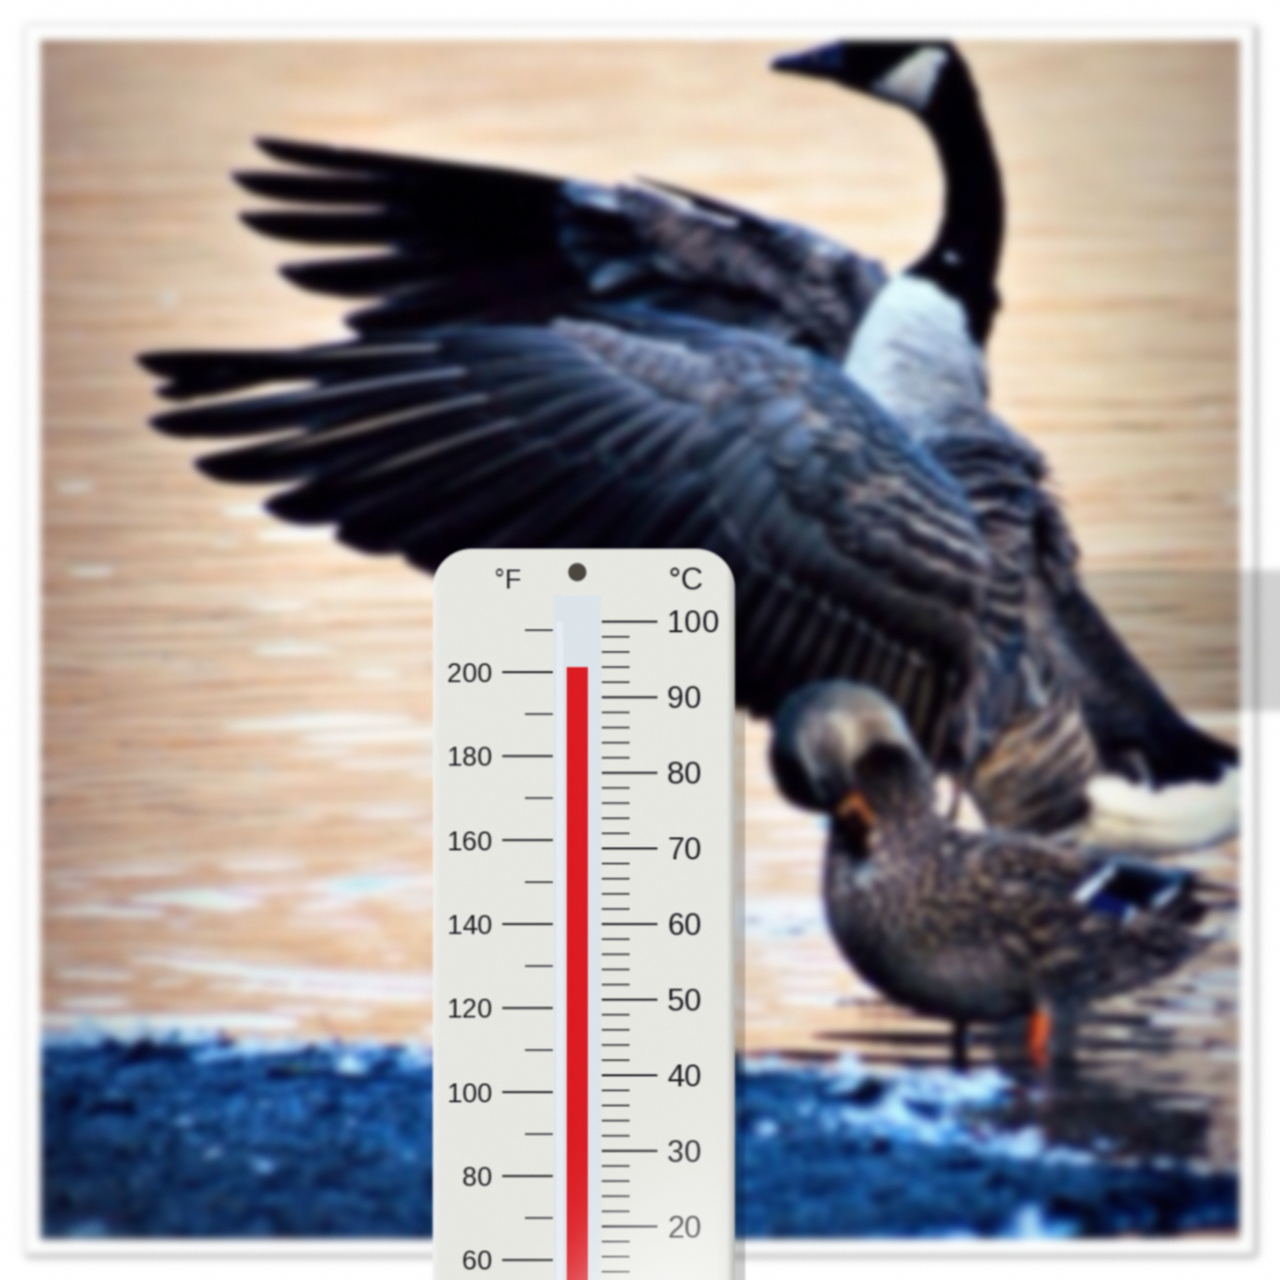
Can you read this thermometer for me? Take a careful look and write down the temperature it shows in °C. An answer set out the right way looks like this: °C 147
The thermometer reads °C 94
